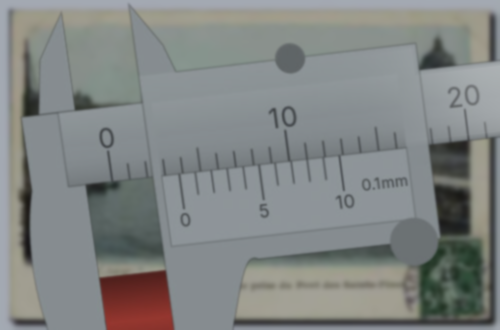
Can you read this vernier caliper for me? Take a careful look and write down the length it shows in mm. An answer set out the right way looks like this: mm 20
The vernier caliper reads mm 3.8
